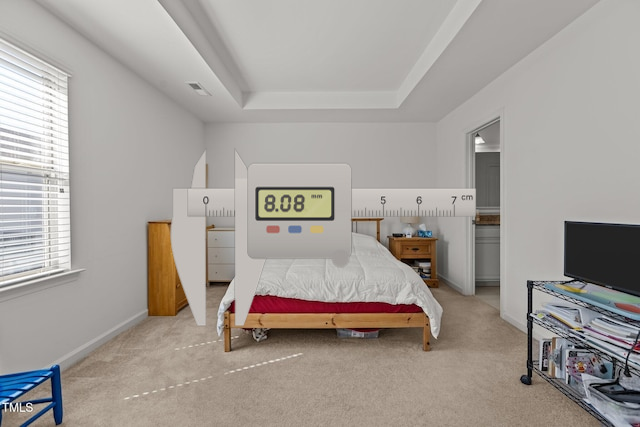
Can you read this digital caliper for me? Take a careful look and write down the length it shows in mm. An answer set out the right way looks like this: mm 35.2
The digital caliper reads mm 8.08
